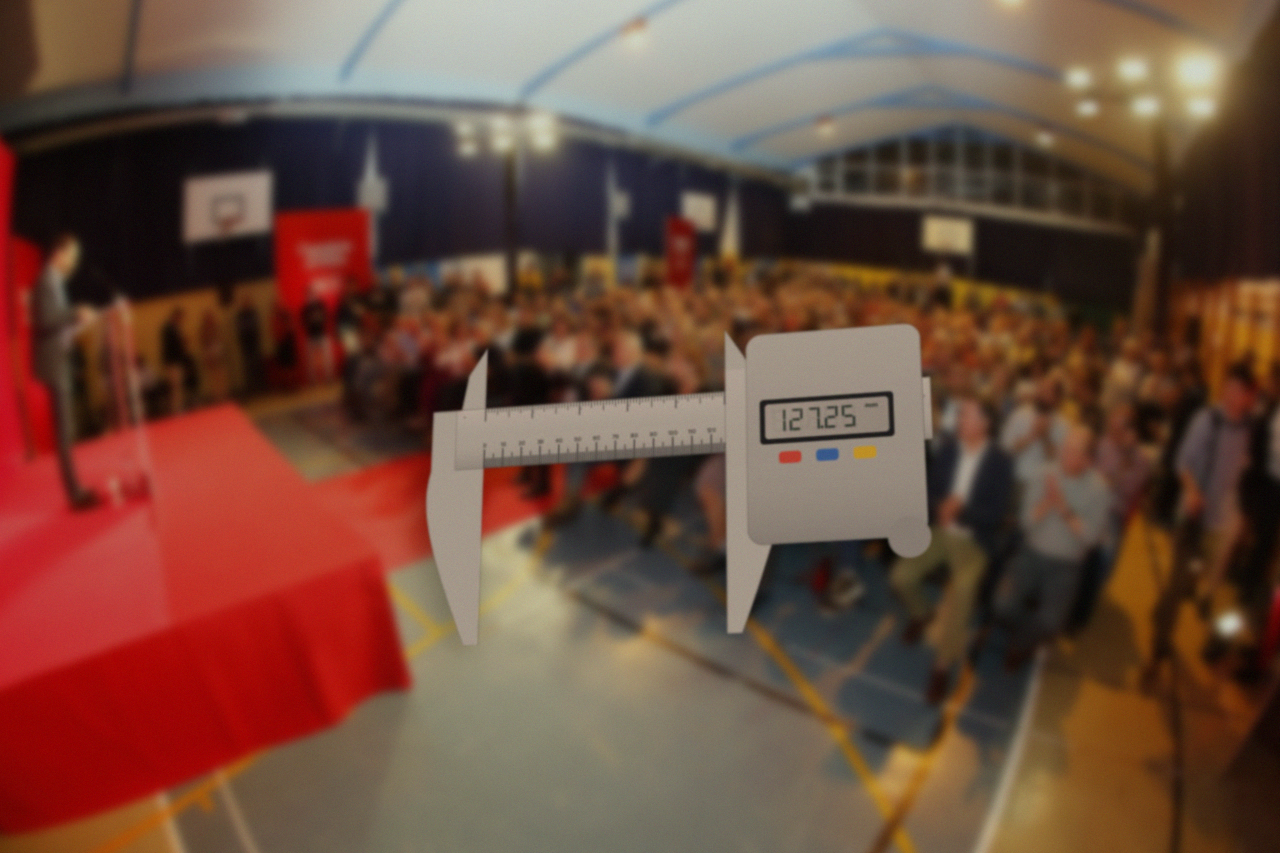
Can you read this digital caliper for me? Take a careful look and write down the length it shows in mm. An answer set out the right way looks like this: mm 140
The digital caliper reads mm 127.25
